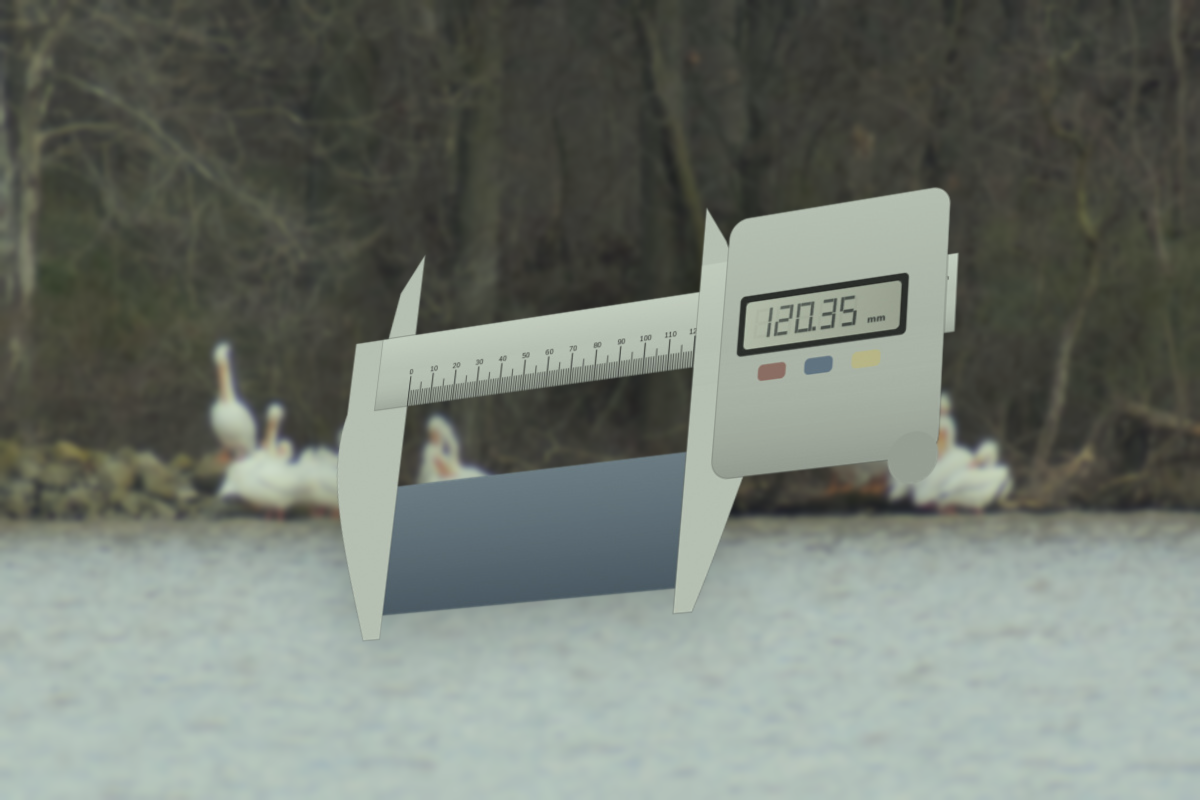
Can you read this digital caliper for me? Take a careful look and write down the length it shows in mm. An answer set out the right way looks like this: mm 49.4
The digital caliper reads mm 120.35
